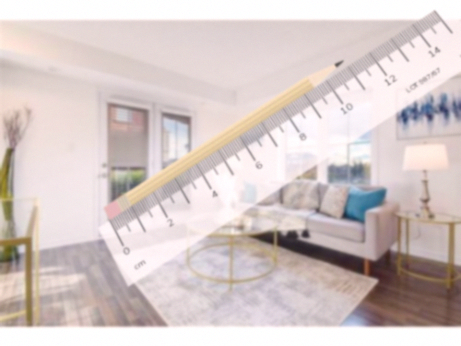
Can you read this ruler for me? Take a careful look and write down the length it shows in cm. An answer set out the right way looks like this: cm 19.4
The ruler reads cm 11
